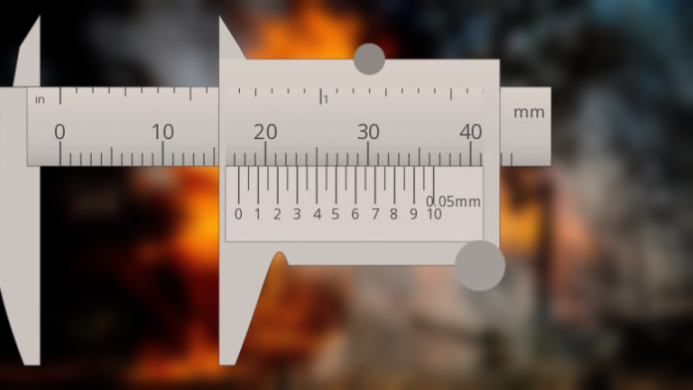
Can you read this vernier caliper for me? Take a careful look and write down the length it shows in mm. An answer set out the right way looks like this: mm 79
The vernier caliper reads mm 17.4
